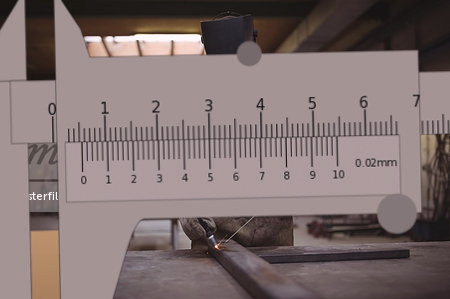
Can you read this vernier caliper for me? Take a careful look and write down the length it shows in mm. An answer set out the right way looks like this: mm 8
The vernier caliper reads mm 5.5
